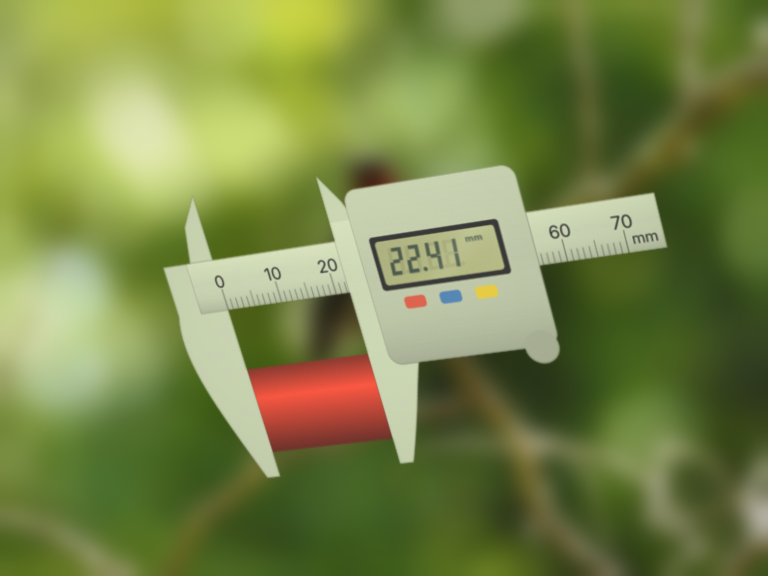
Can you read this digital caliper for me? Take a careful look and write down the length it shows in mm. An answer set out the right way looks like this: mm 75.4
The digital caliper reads mm 22.41
